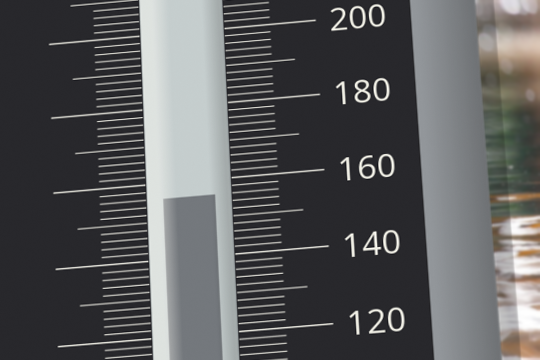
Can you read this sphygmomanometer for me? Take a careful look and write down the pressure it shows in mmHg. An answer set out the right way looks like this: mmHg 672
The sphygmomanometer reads mmHg 156
